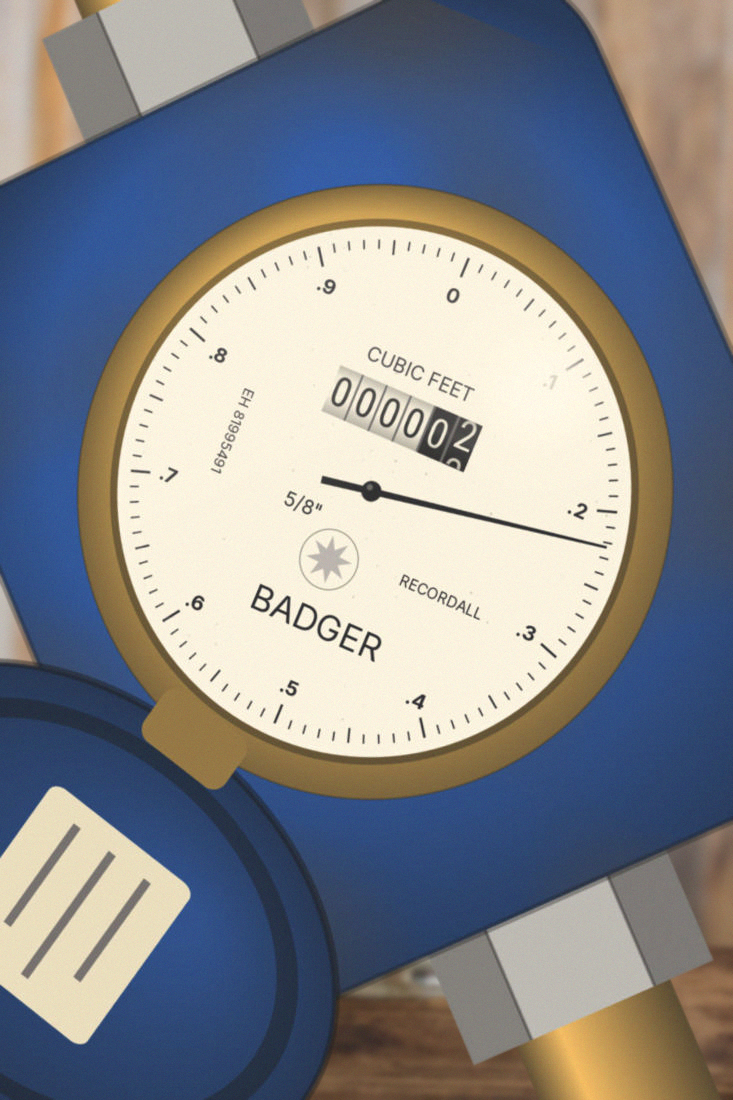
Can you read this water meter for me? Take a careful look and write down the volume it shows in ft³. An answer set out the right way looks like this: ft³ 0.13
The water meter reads ft³ 2.22
